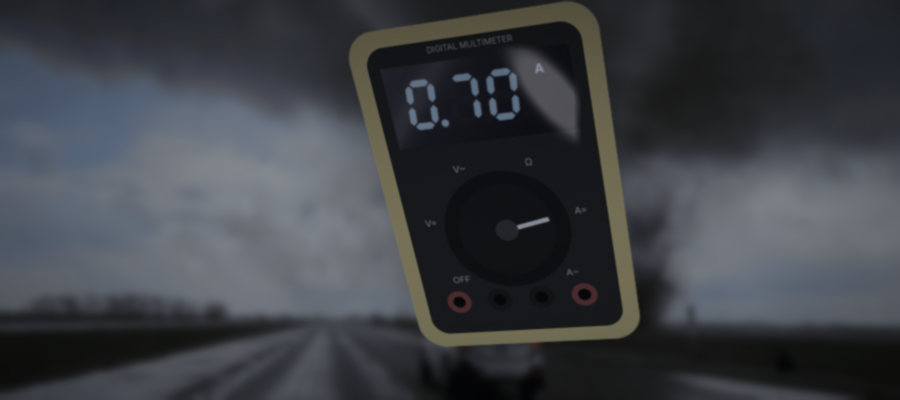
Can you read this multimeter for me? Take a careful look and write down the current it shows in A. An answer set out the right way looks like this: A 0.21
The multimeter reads A 0.70
